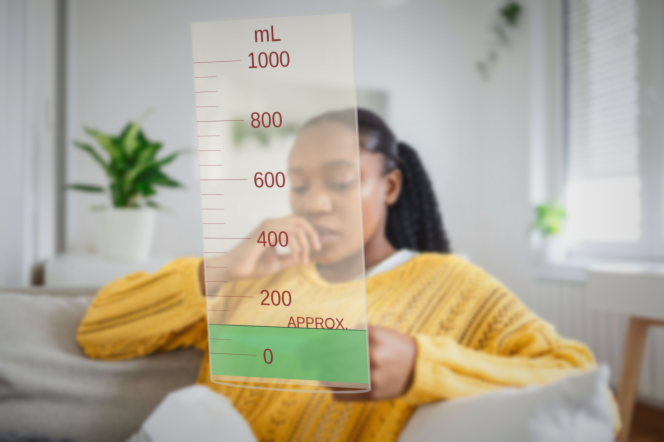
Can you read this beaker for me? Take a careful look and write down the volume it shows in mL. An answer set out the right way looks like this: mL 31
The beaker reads mL 100
